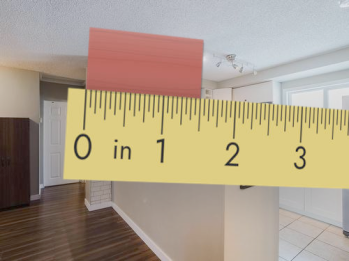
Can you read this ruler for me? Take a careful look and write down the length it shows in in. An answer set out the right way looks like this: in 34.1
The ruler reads in 1.5
